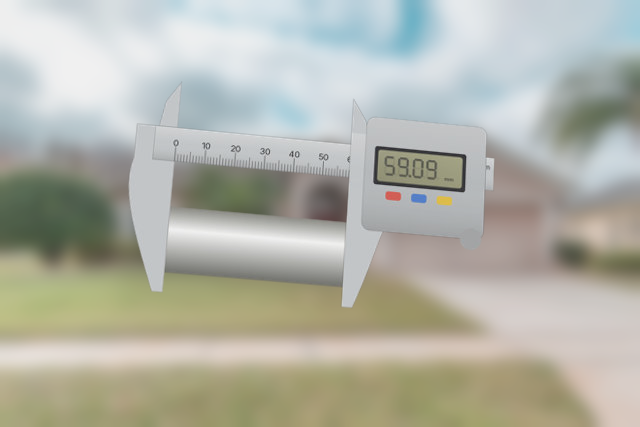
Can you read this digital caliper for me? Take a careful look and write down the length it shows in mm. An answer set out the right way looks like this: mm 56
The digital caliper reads mm 59.09
